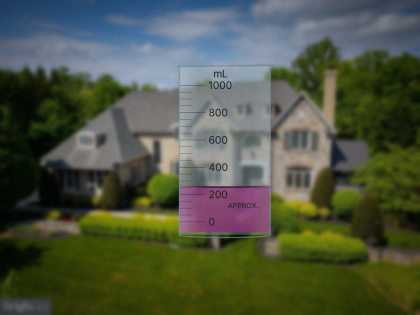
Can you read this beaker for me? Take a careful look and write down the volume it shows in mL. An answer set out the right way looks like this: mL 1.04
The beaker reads mL 250
